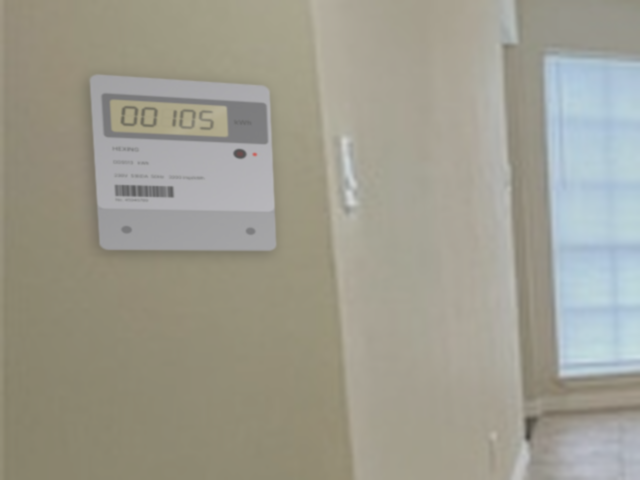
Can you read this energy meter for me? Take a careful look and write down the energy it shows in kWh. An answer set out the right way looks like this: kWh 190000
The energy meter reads kWh 105
